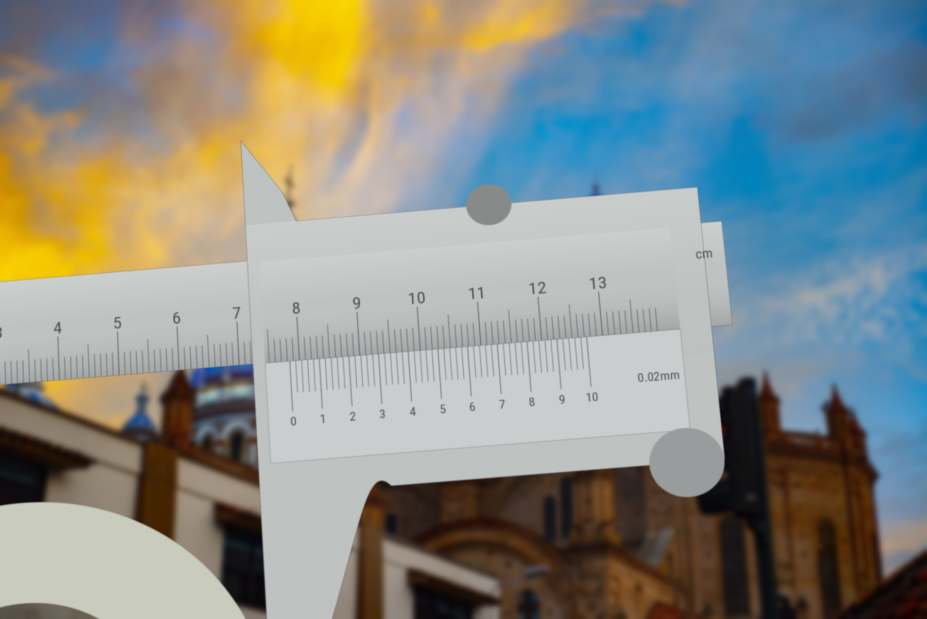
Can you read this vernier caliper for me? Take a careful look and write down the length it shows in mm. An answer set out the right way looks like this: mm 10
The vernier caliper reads mm 78.4
